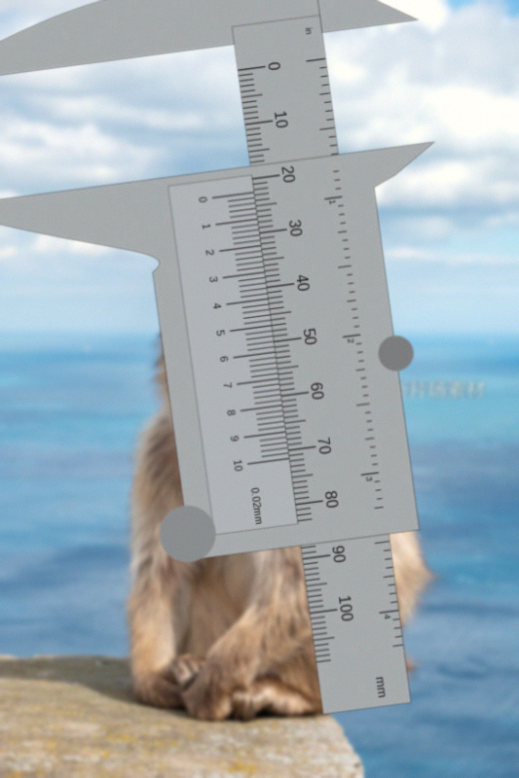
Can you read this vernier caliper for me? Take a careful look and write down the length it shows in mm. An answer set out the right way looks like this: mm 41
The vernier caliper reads mm 22.5
